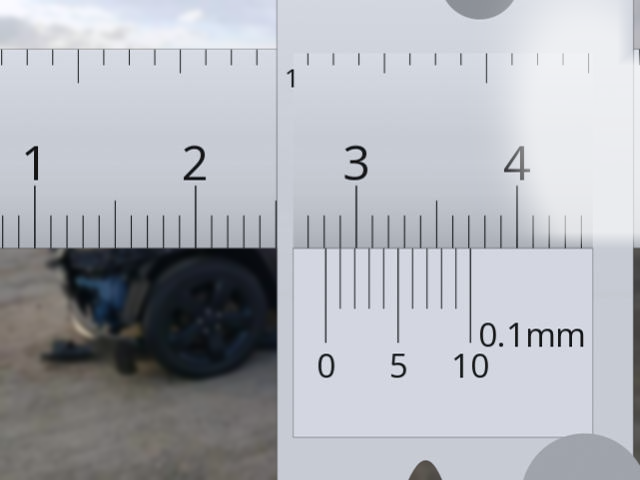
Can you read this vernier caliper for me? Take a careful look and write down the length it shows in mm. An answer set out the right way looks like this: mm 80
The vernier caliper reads mm 28.1
